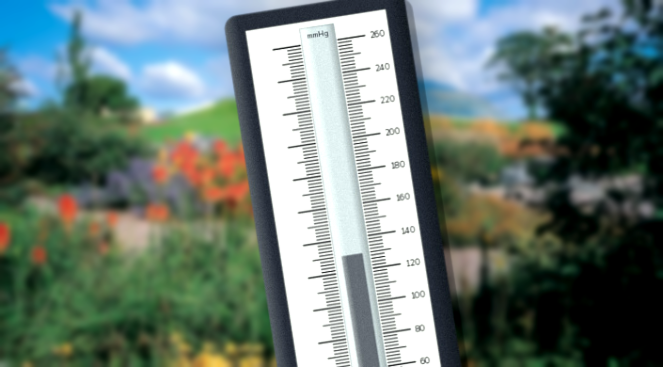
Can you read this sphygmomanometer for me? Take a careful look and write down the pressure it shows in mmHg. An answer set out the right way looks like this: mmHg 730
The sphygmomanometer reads mmHg 130
